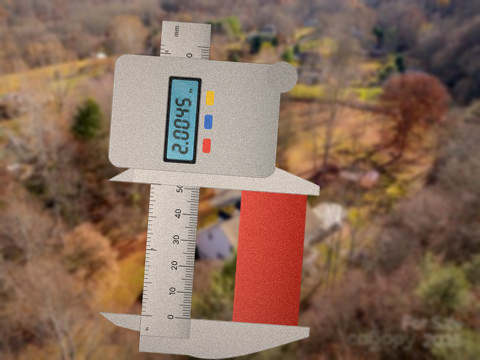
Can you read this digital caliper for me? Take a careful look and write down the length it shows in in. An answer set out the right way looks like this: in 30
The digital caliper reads in 2.0045
